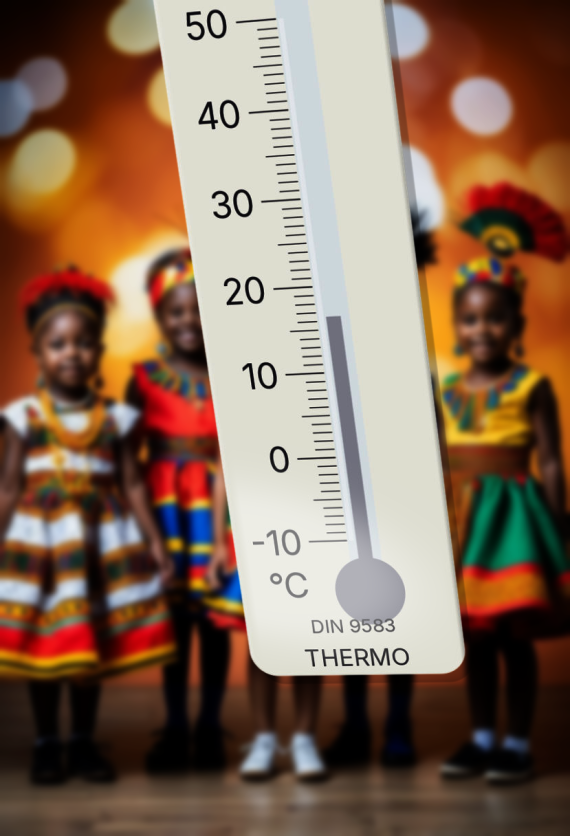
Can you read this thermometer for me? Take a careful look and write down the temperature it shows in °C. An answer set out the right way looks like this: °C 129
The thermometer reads °C 16.5
